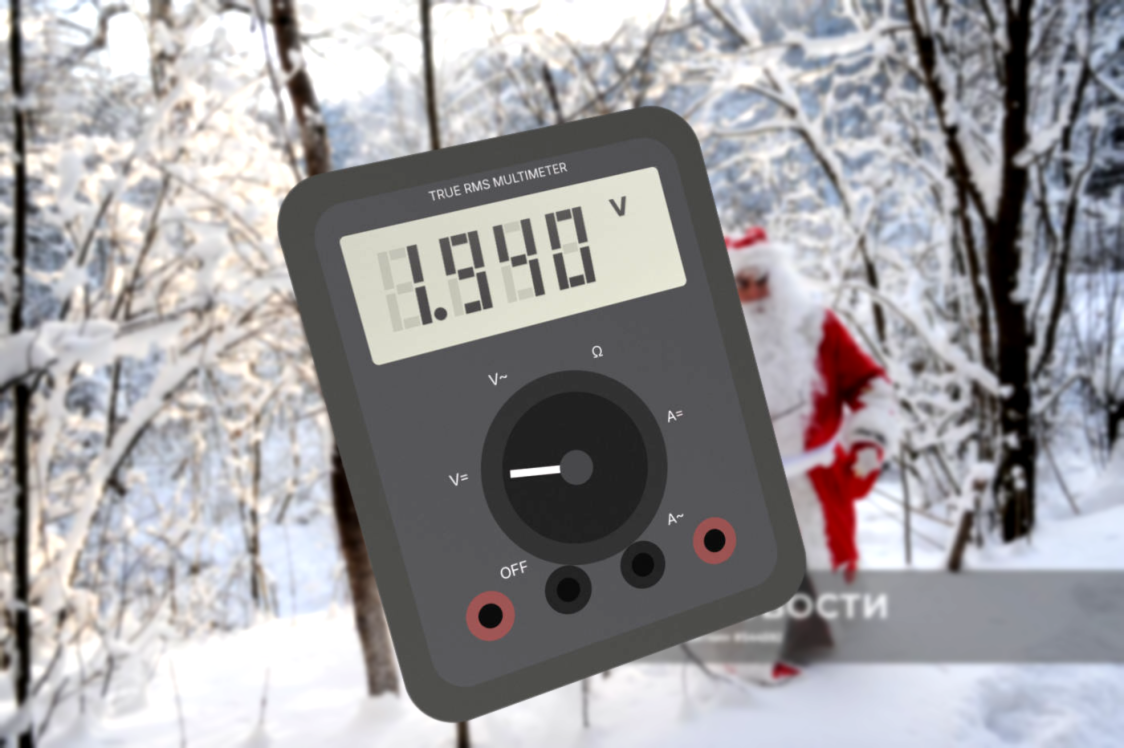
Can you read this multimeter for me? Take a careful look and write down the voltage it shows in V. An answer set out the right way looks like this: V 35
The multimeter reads V 1.940
